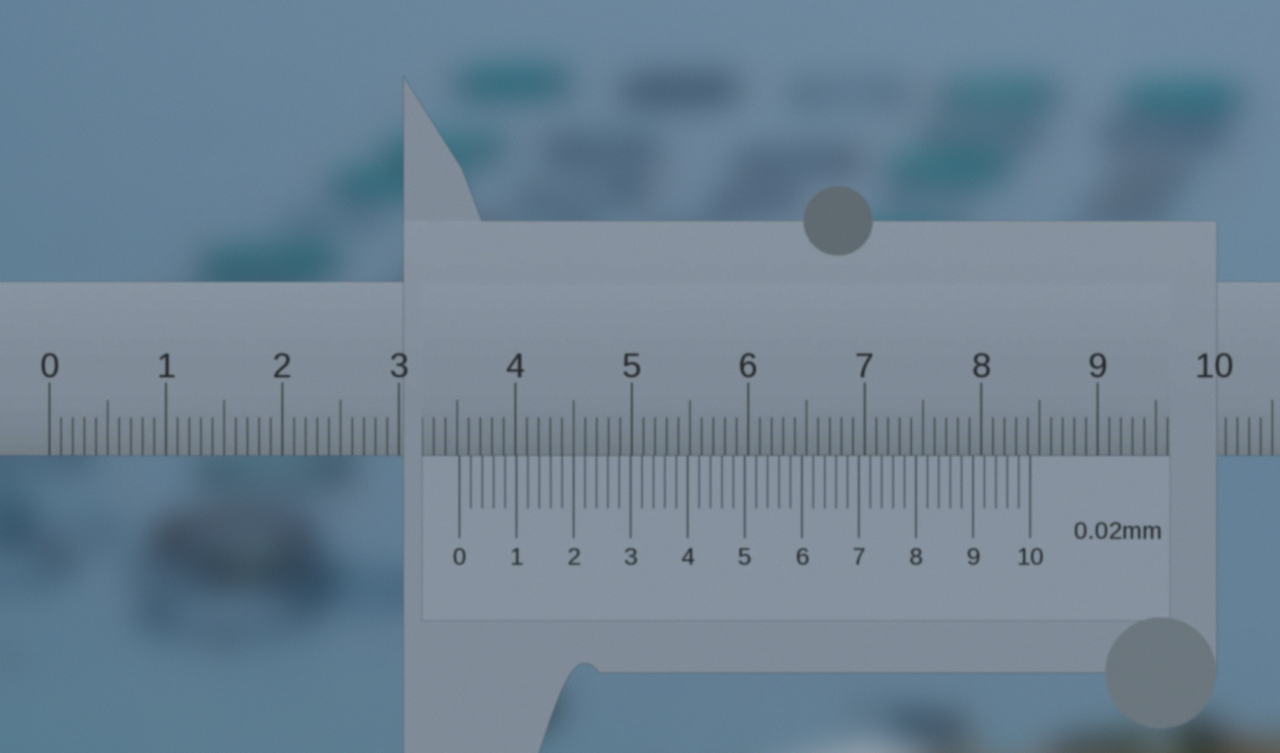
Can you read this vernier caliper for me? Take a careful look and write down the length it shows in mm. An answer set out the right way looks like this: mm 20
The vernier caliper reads mm 35.2
